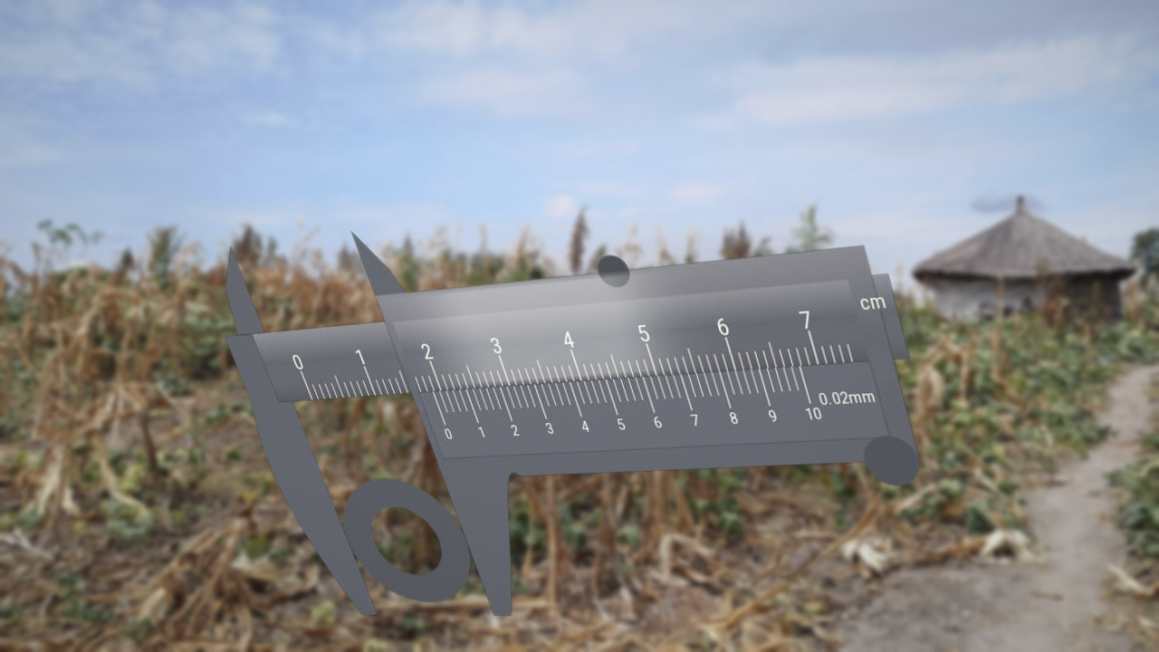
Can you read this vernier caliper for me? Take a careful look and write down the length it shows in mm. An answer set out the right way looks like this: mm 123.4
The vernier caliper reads mm 18.8
